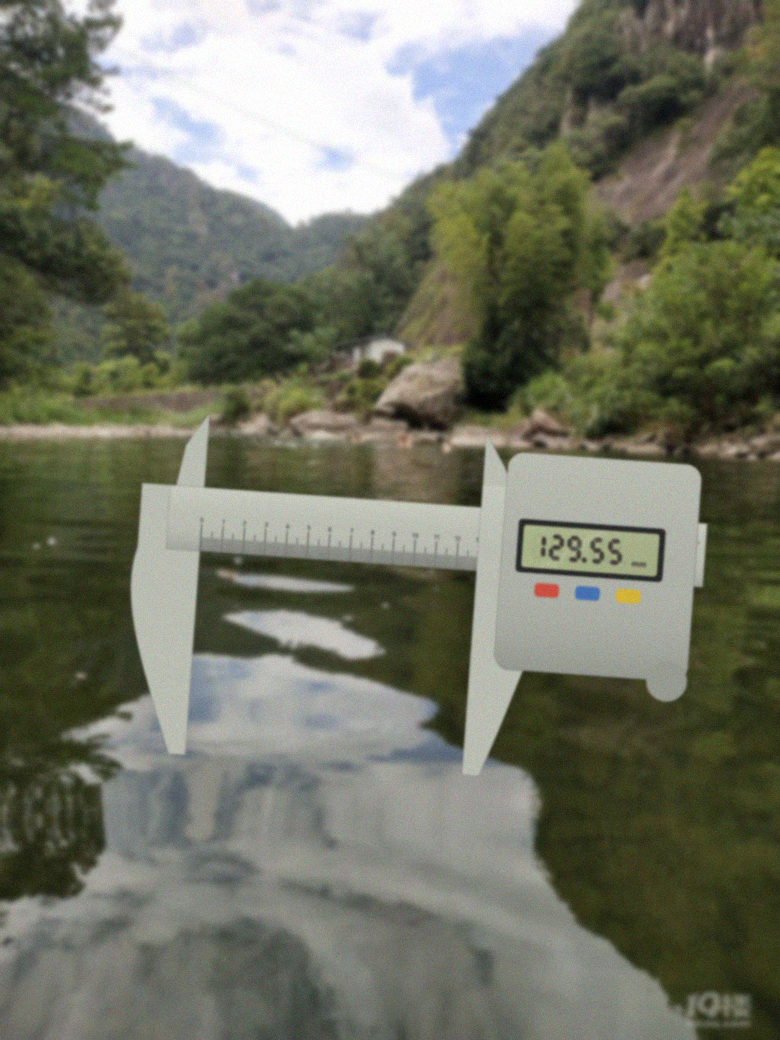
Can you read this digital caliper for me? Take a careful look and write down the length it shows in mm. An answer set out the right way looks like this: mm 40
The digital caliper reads mm 129.55
